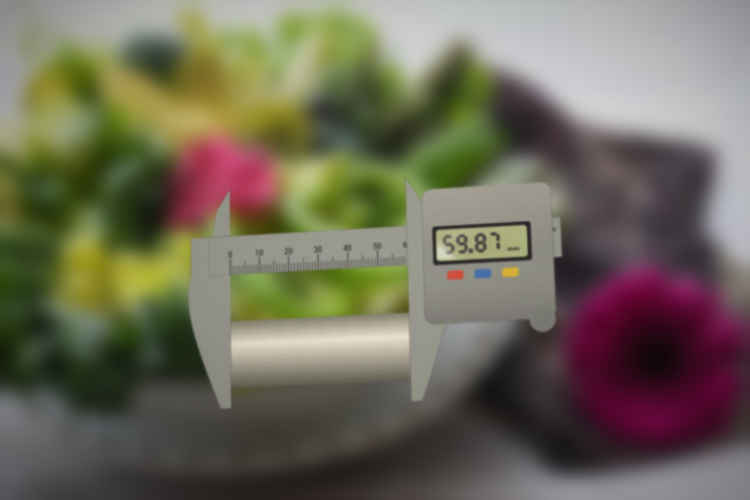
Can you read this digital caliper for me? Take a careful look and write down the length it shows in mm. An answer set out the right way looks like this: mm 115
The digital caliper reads mm 59.87
